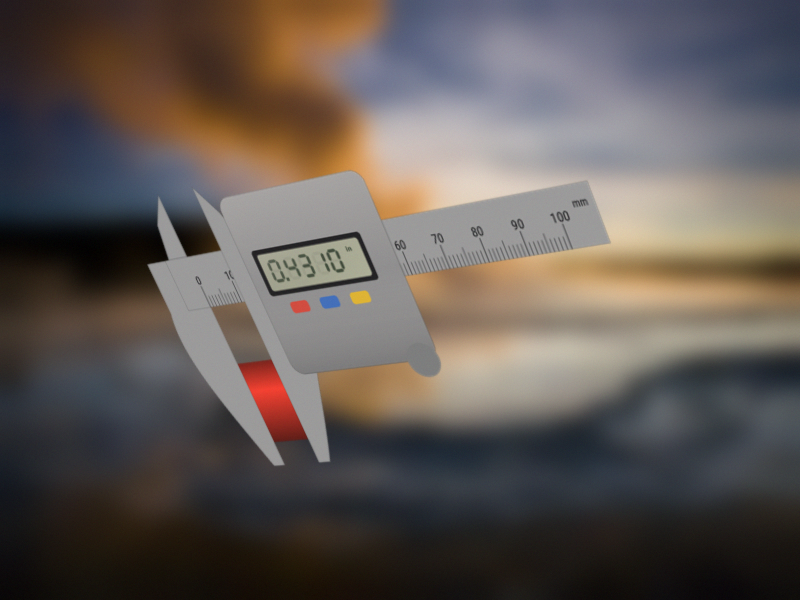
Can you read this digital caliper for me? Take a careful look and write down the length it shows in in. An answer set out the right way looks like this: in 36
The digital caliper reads in 0.4310
